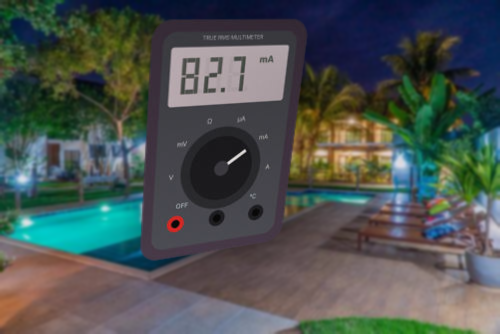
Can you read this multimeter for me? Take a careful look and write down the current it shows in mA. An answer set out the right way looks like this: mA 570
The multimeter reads mA 82.7
